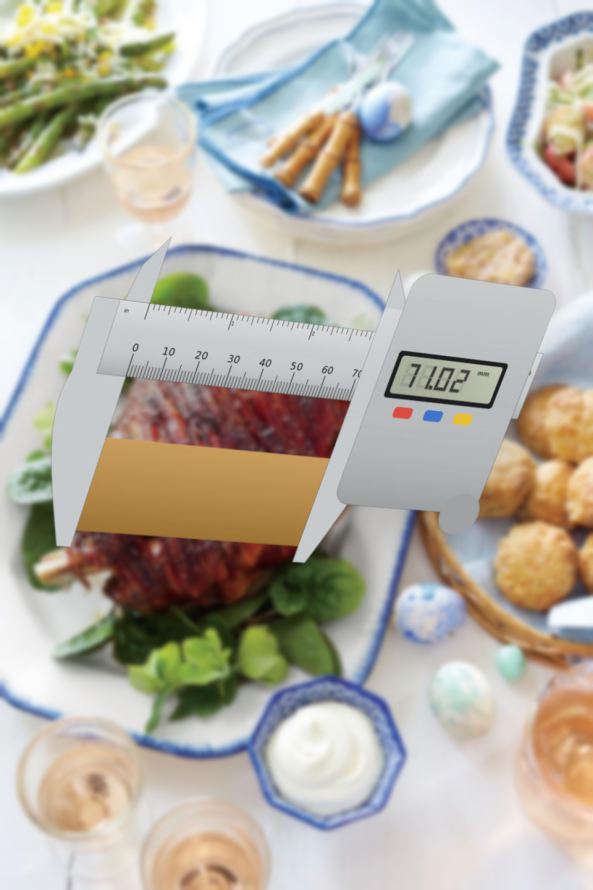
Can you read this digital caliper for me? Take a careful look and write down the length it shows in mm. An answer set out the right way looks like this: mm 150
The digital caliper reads mm 71.02
